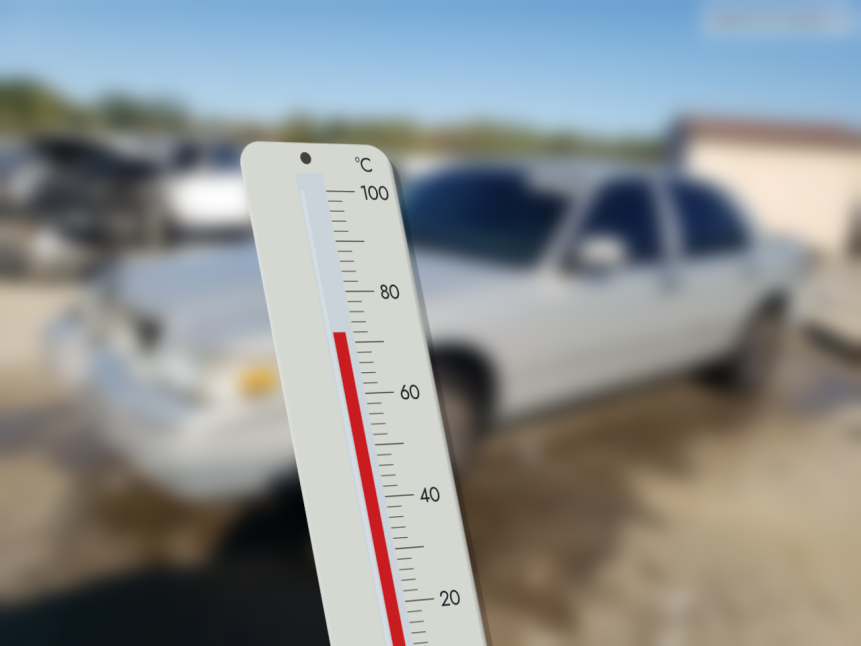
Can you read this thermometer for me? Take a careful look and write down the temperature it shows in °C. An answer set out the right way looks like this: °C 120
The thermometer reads °C 72
